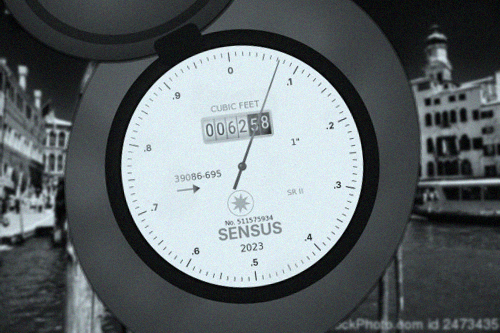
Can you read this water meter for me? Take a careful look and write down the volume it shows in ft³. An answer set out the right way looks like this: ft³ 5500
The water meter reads ft³ 6258.07
